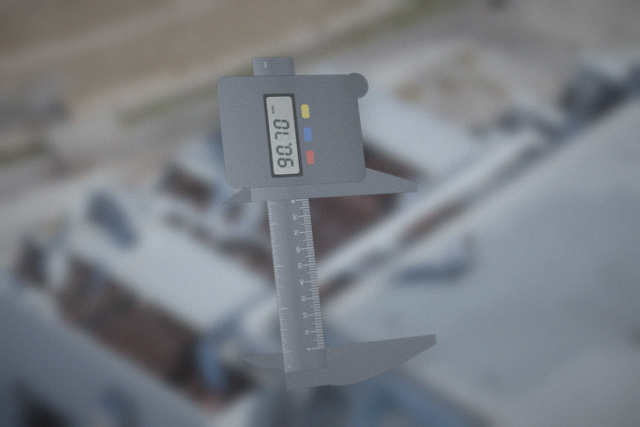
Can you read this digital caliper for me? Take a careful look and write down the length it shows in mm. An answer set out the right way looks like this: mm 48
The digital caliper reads mm 90.70
